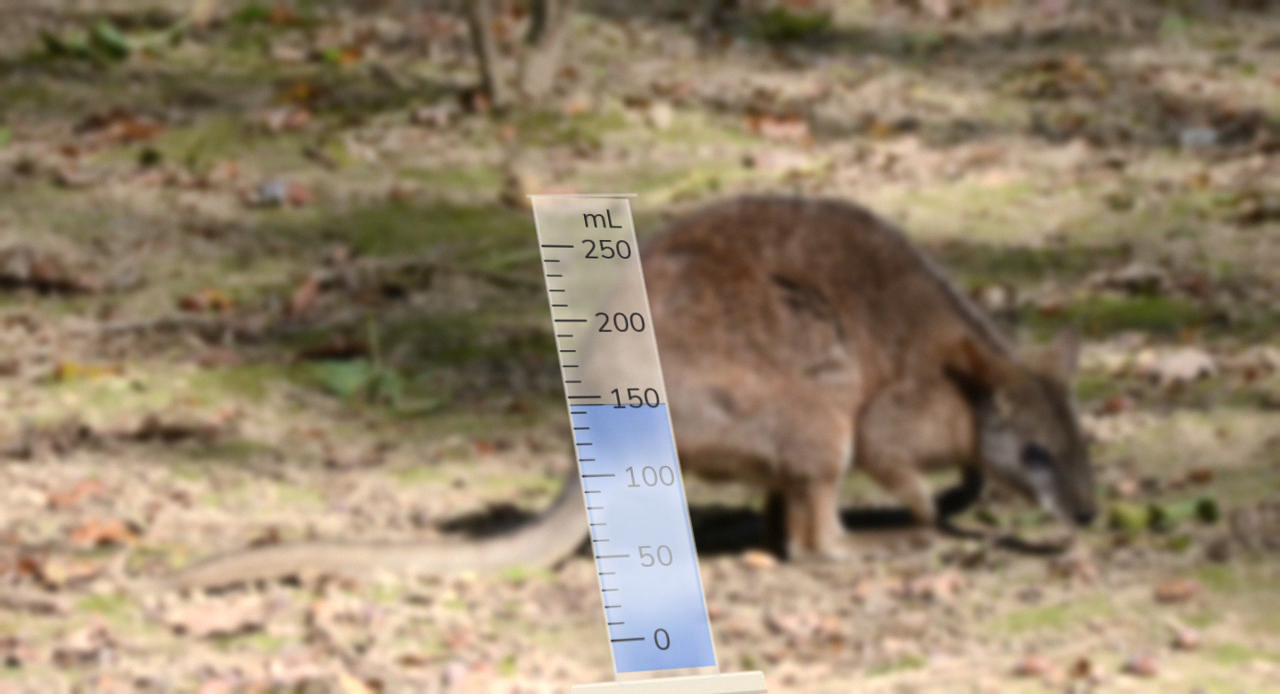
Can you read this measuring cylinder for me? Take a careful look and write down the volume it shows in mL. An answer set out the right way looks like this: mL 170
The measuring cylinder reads mL 145
